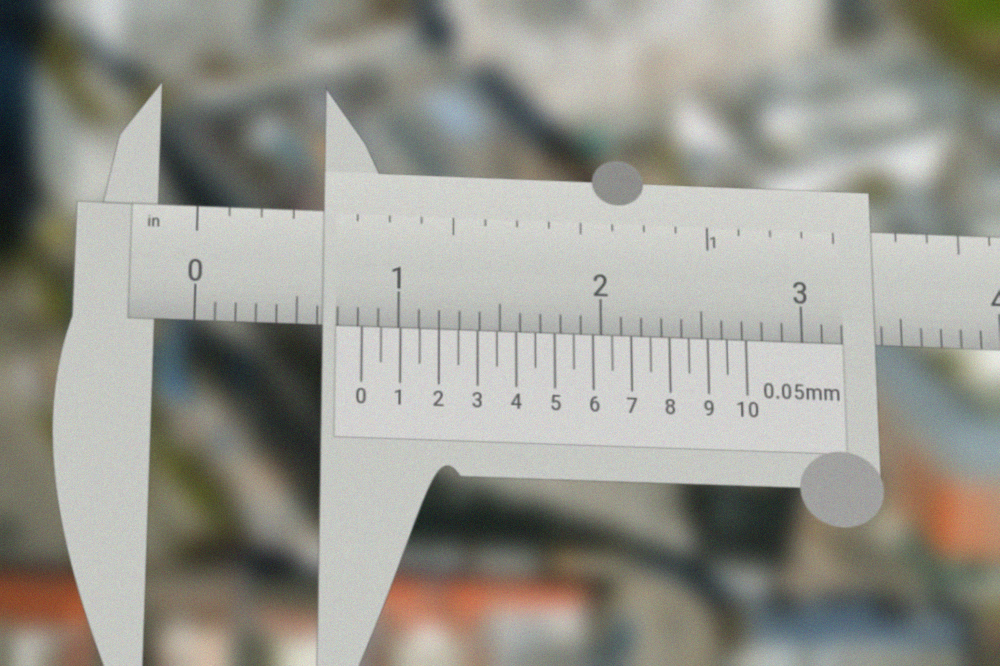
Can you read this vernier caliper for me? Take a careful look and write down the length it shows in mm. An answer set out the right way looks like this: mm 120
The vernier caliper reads mm 8.2
